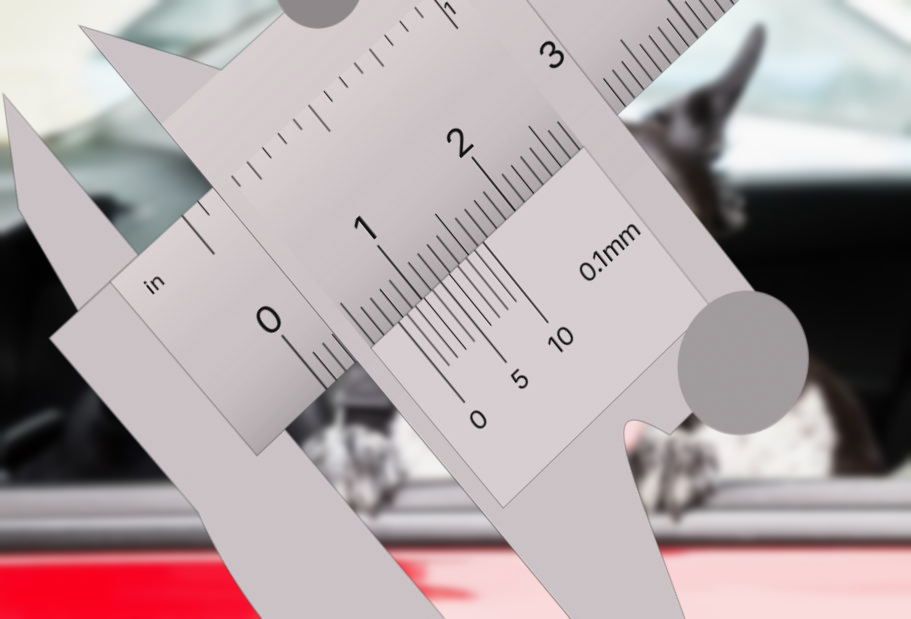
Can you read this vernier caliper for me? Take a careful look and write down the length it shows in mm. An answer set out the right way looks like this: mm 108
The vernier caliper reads mm 7.5
